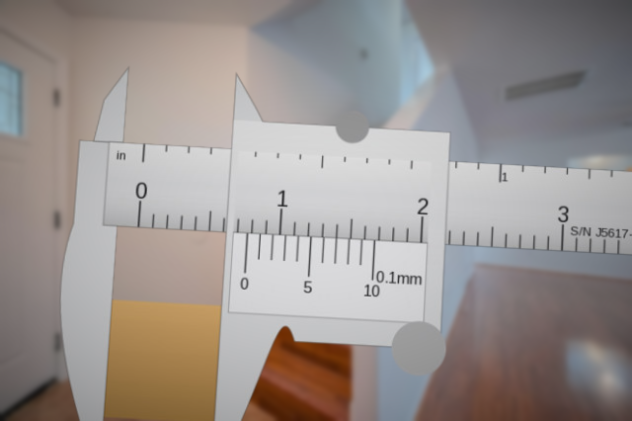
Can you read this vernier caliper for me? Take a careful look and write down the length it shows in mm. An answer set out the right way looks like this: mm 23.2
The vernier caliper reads mm 7.7
